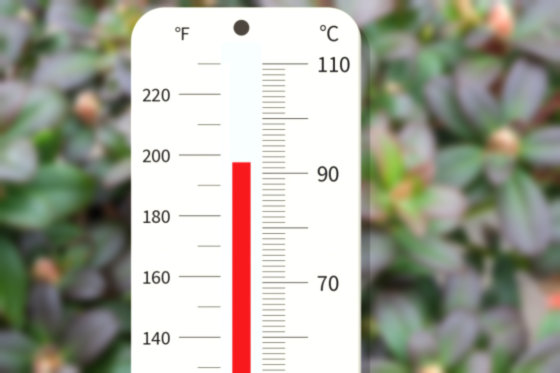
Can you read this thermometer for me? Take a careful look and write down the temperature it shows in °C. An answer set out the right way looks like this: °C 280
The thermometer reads °C 92
